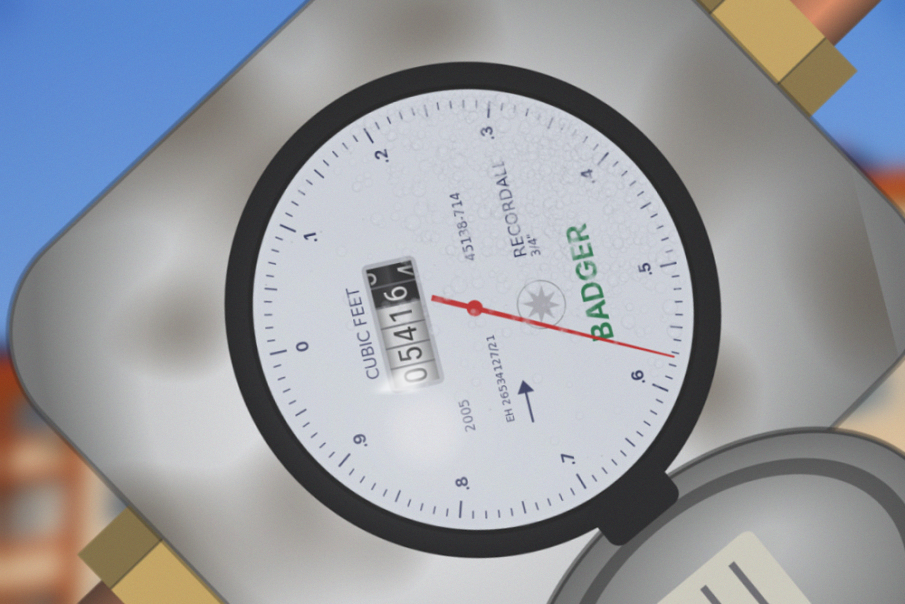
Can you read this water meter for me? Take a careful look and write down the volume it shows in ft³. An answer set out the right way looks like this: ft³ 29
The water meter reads ft³ 54163.57
